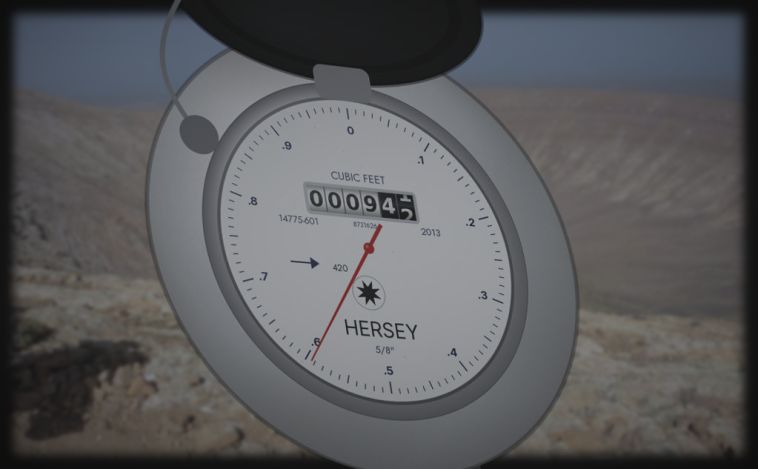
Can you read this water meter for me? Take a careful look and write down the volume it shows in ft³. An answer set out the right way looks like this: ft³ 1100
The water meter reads ft³ 941.59
